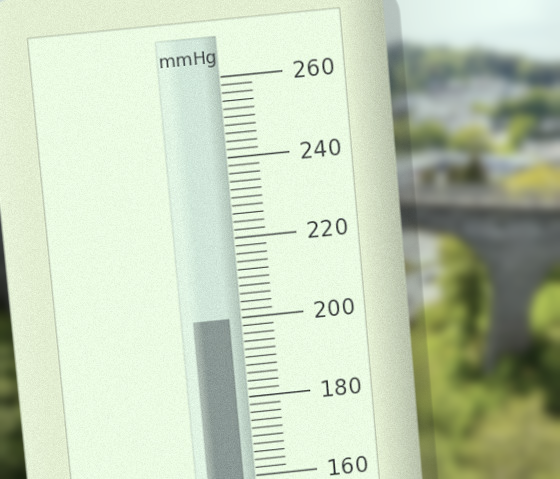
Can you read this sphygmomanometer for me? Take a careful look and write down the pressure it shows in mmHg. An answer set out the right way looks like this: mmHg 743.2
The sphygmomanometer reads mmHg 200
